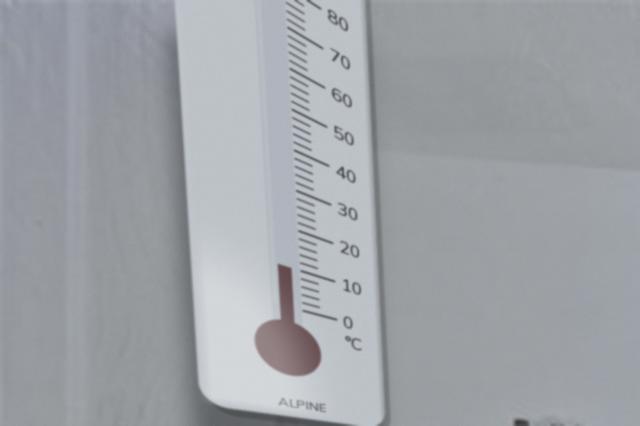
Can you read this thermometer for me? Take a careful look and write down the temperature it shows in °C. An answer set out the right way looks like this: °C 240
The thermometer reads °C 10
